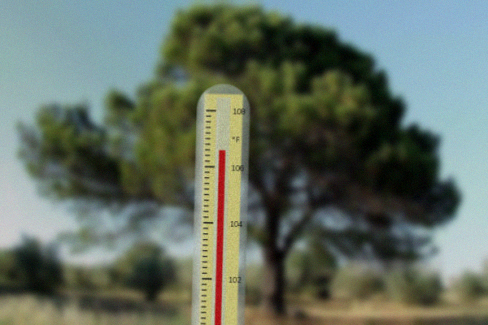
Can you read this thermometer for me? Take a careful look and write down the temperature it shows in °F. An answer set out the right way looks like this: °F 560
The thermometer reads °F 106.6
